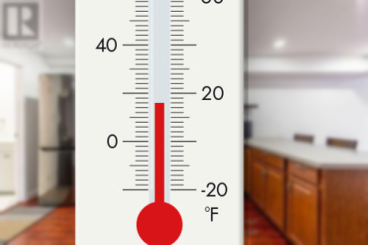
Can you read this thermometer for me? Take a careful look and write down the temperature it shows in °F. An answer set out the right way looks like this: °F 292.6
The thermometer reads °F 16
